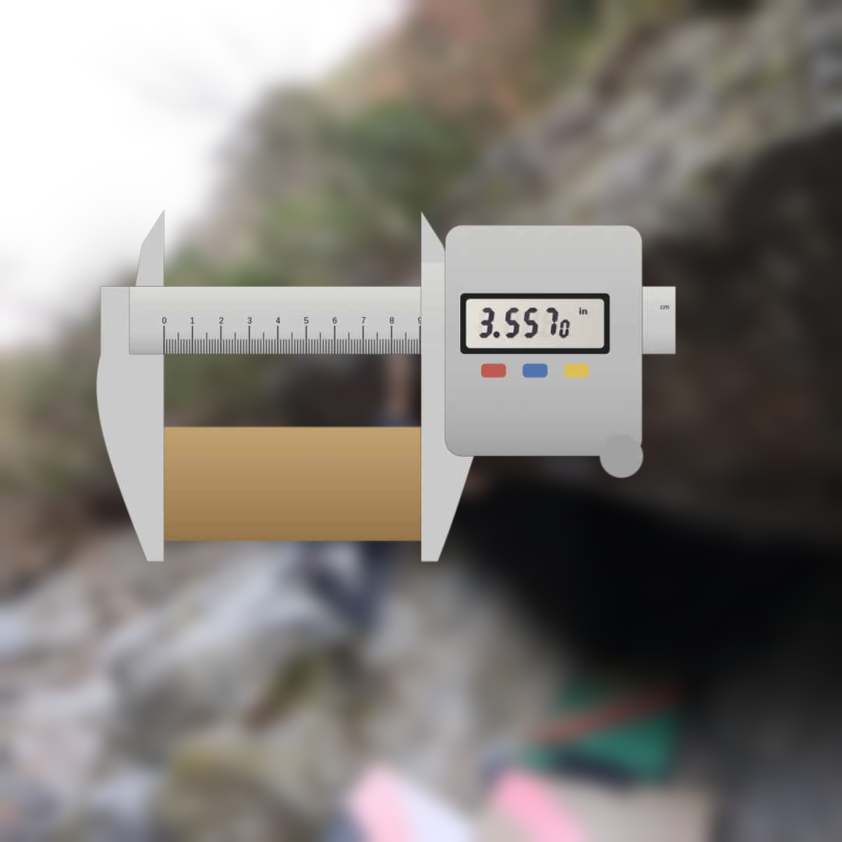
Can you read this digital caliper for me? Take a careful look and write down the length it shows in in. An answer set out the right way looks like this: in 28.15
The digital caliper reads in 3.5570
